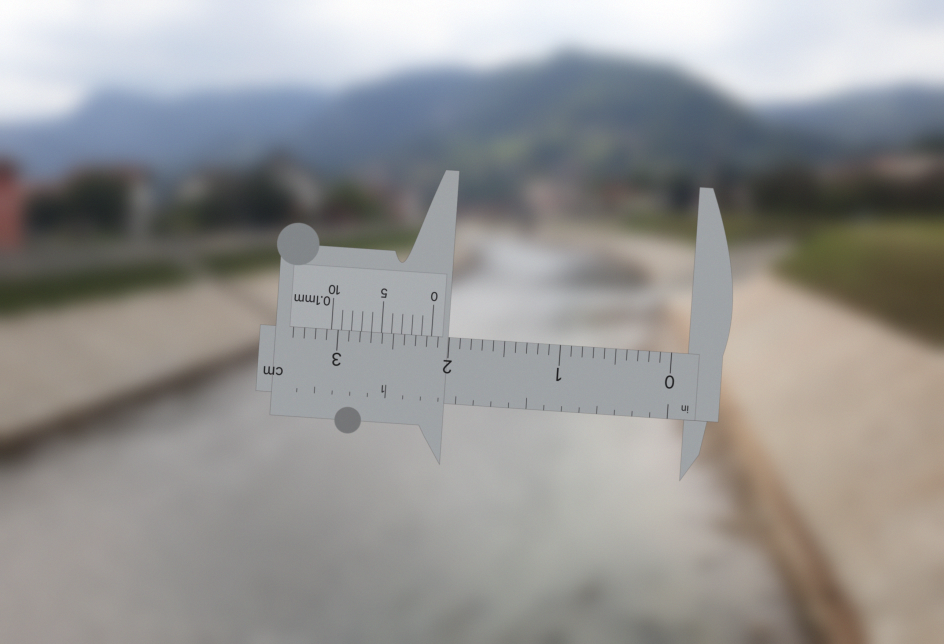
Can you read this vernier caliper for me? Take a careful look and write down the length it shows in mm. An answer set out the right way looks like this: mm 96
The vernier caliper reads mm 21.6
